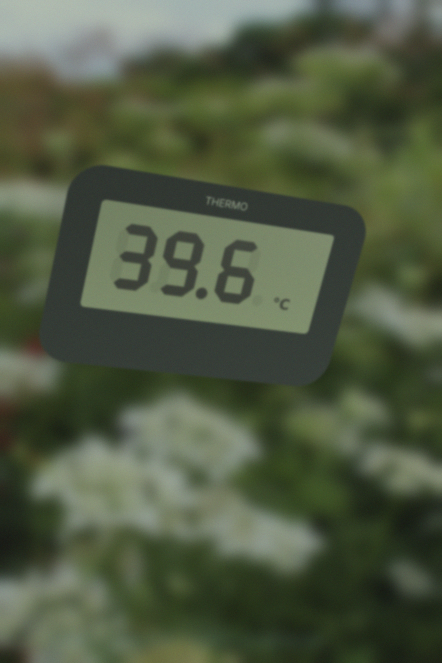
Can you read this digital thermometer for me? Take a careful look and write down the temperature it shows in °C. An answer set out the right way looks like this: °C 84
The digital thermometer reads °C 39.6
